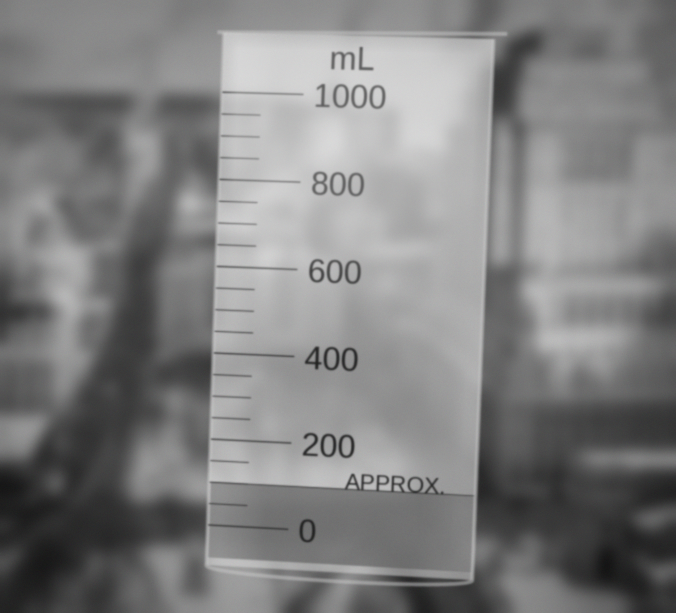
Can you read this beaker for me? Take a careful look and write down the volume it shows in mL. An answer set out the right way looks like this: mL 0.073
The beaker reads mL 100
